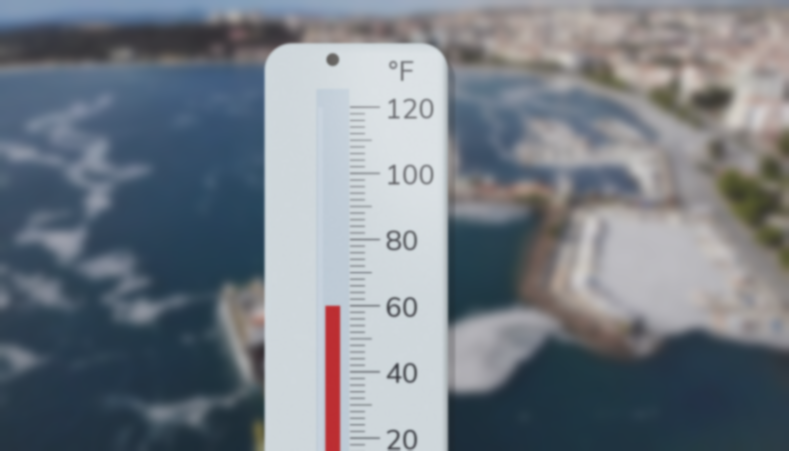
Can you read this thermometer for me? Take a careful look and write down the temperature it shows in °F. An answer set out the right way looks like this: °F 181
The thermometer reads °F 60
